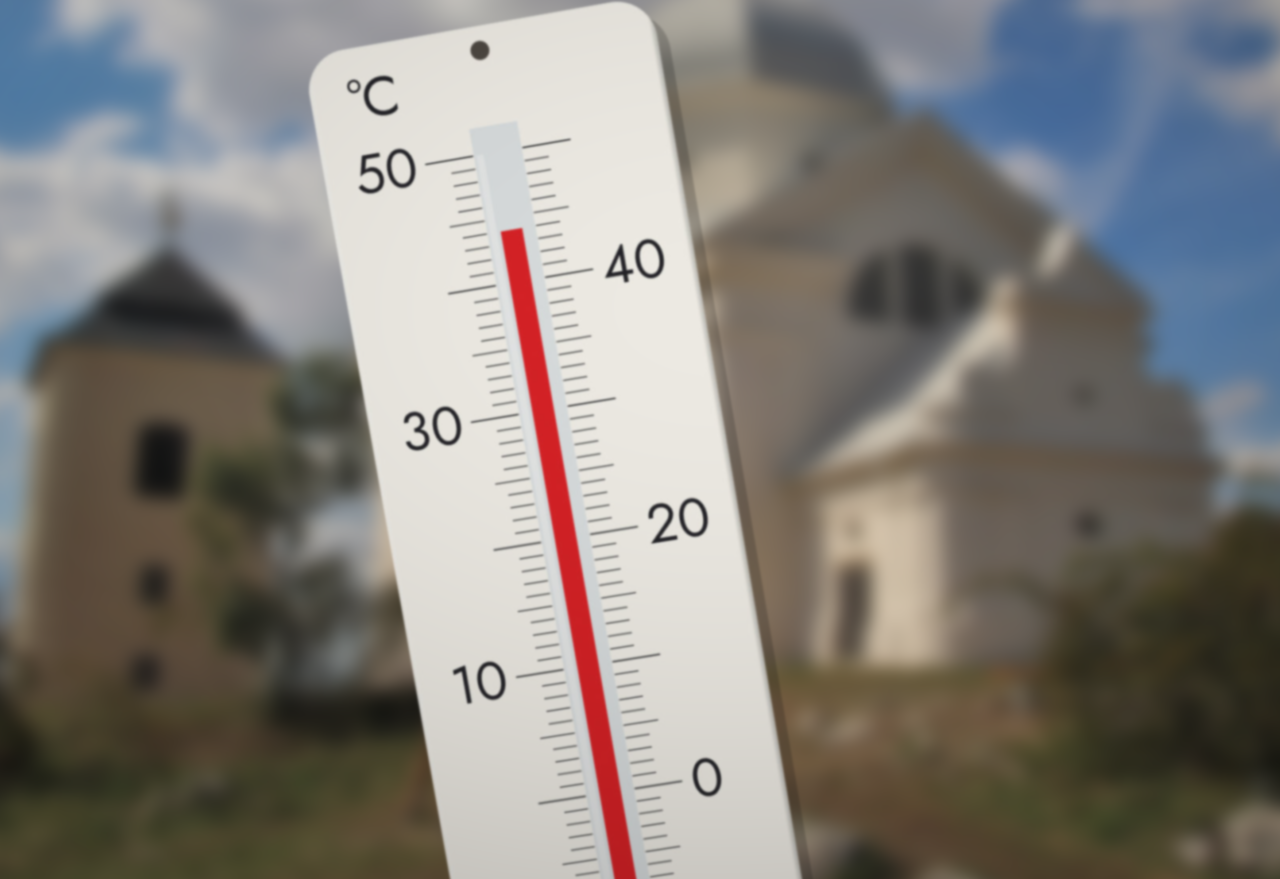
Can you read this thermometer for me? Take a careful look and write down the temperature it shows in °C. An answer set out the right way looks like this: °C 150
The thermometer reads °C 44
